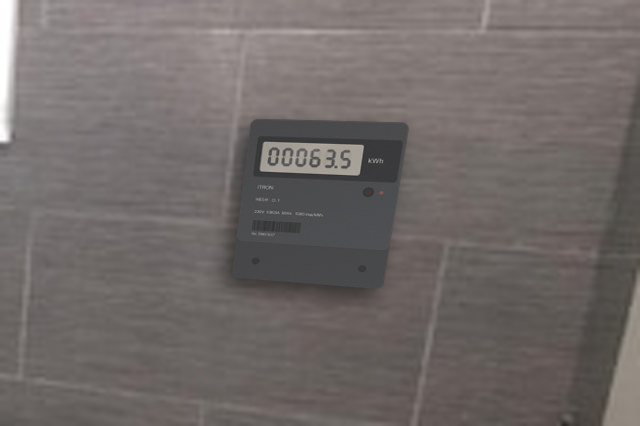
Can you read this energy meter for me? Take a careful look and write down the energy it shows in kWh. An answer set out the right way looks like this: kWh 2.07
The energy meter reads kWh 63.5
